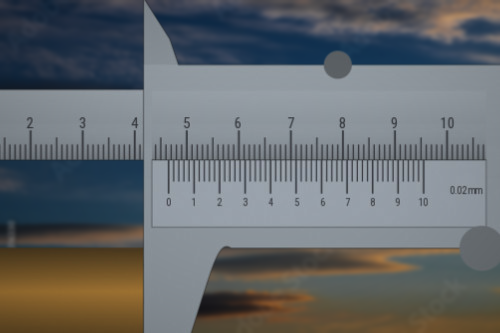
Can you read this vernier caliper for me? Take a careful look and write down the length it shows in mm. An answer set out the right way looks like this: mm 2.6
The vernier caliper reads mm 46.5
